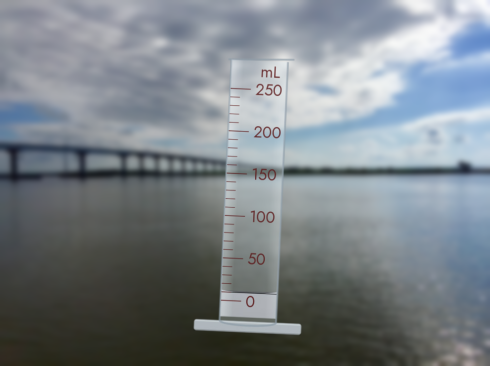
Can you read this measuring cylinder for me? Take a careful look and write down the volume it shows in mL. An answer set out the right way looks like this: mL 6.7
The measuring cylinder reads mL 10
